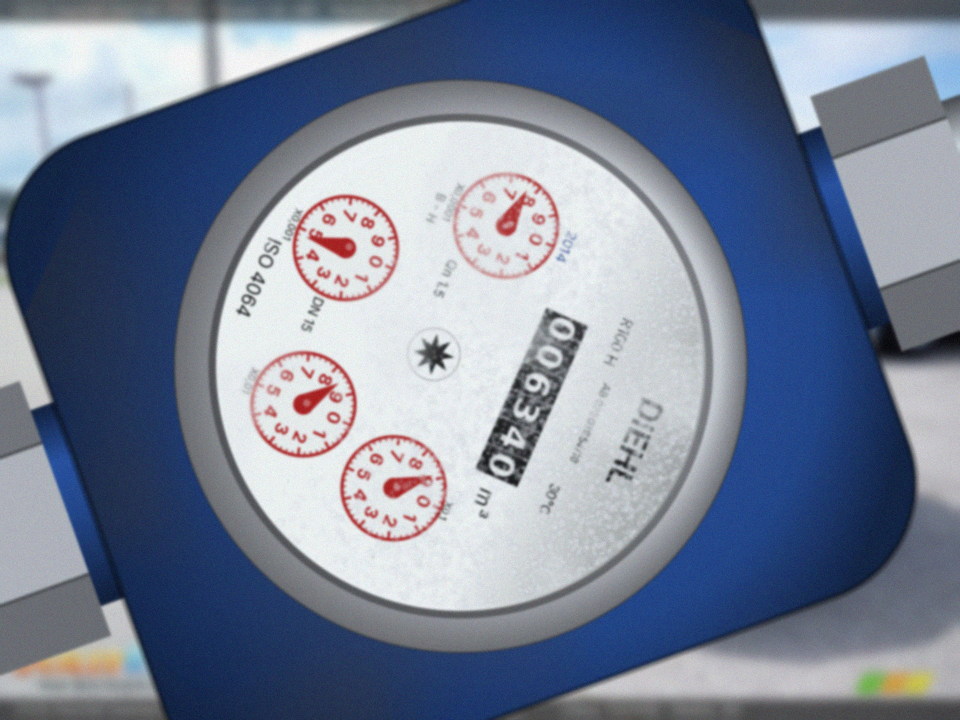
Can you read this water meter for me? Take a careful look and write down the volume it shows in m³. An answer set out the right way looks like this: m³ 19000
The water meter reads m³ 6340.8847
